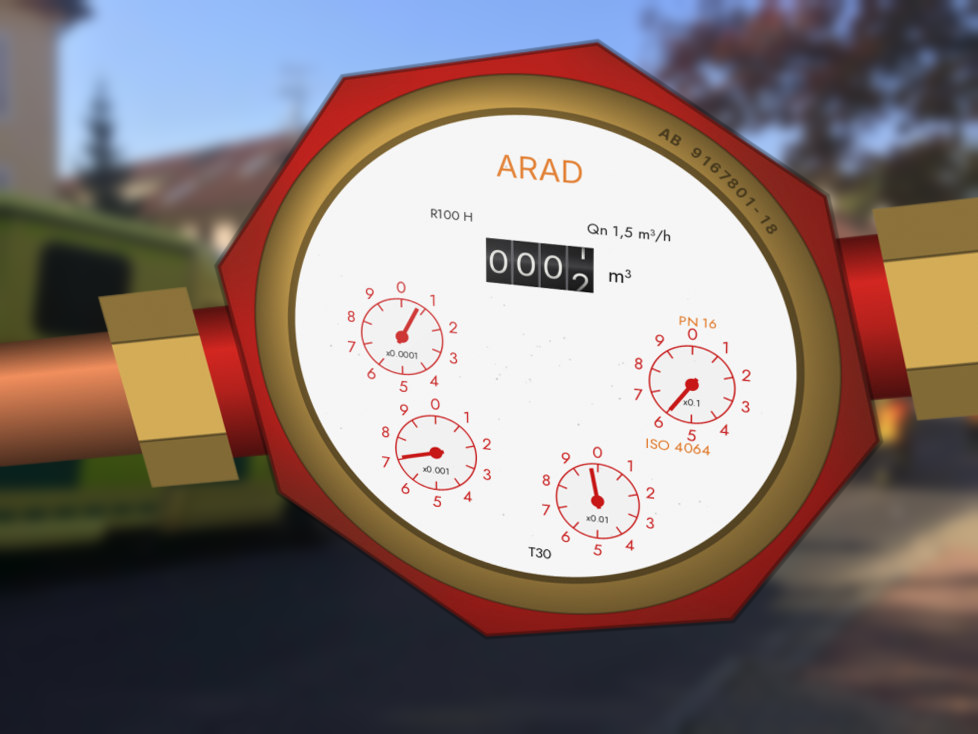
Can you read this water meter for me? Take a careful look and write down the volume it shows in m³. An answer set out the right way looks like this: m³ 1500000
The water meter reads m³ 1.5970
